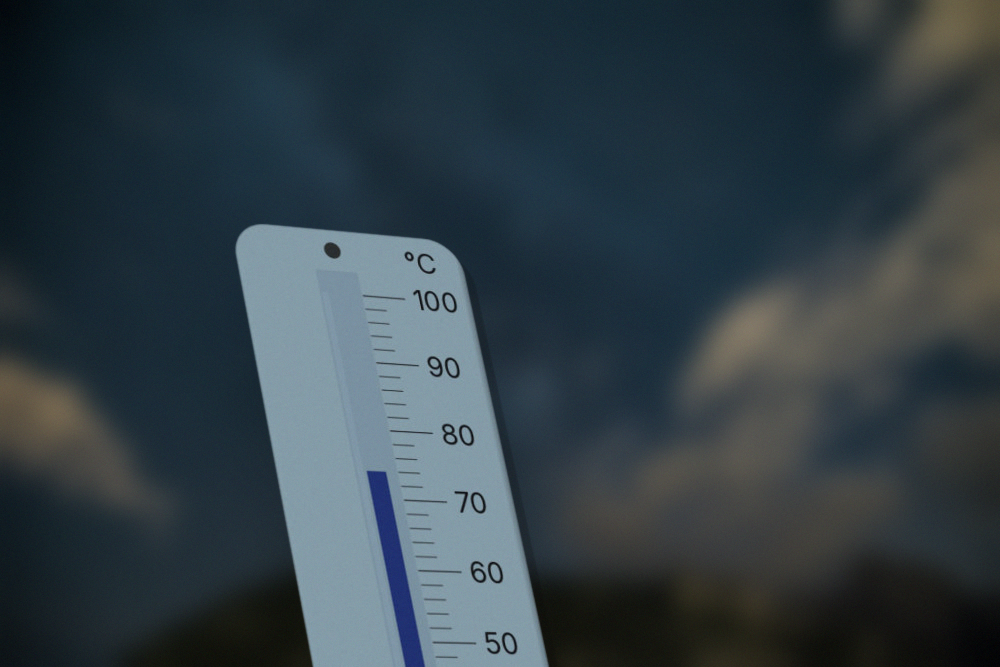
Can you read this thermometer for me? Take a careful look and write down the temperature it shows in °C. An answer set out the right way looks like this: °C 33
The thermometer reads °C 74
